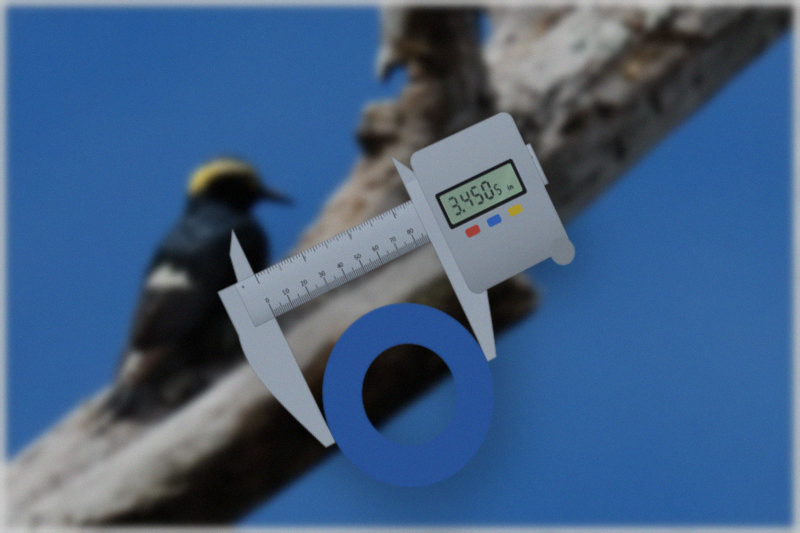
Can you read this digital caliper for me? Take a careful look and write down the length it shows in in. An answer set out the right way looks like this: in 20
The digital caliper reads in 3.4505
